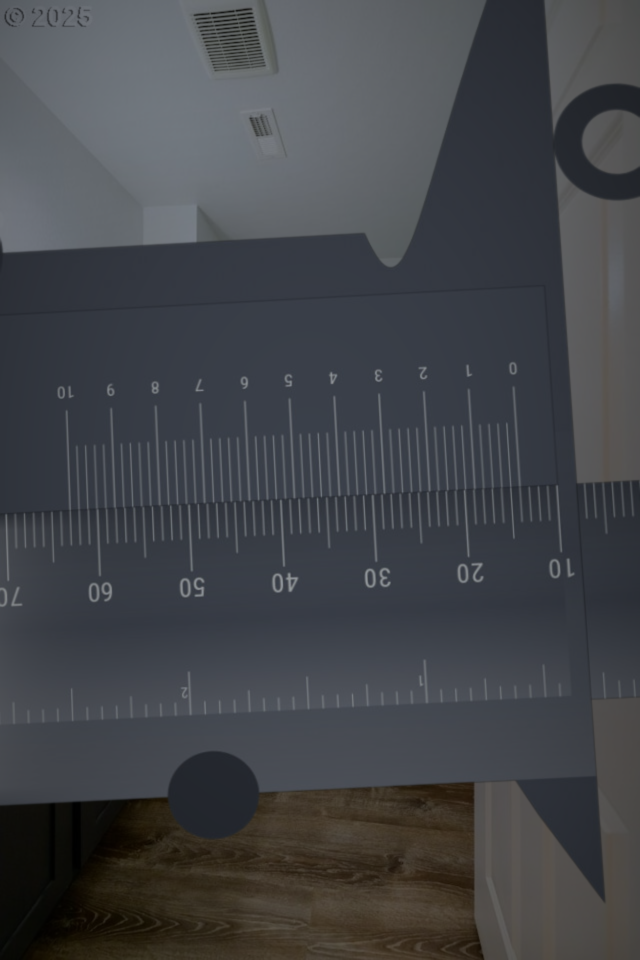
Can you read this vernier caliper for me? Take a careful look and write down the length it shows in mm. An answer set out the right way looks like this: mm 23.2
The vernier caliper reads mm 14.0
